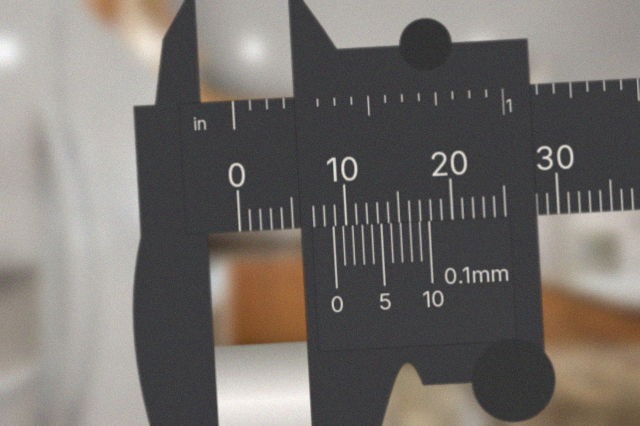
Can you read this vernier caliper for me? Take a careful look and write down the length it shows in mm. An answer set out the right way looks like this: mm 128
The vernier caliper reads mm 8.8
